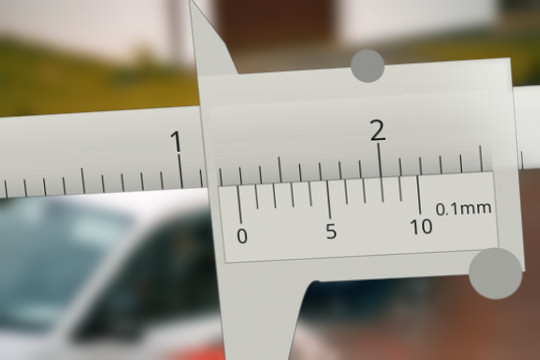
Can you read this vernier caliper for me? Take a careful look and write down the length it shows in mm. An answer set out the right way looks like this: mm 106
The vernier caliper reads mm 12.8
